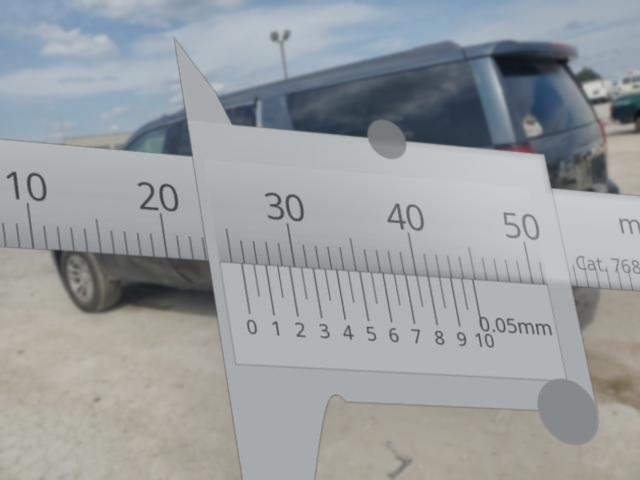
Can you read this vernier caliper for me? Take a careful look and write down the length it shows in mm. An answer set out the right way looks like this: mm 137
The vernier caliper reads mm 25.8
